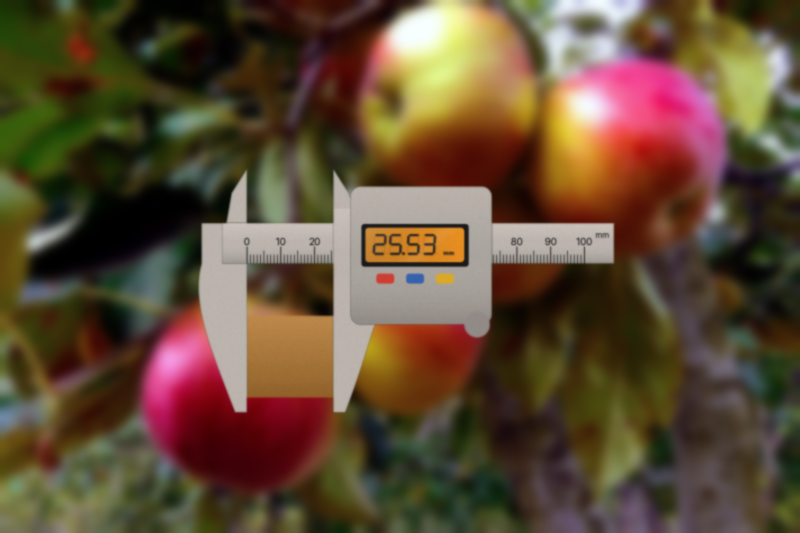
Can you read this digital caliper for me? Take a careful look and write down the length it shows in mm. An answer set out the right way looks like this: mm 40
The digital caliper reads mm 25.53
